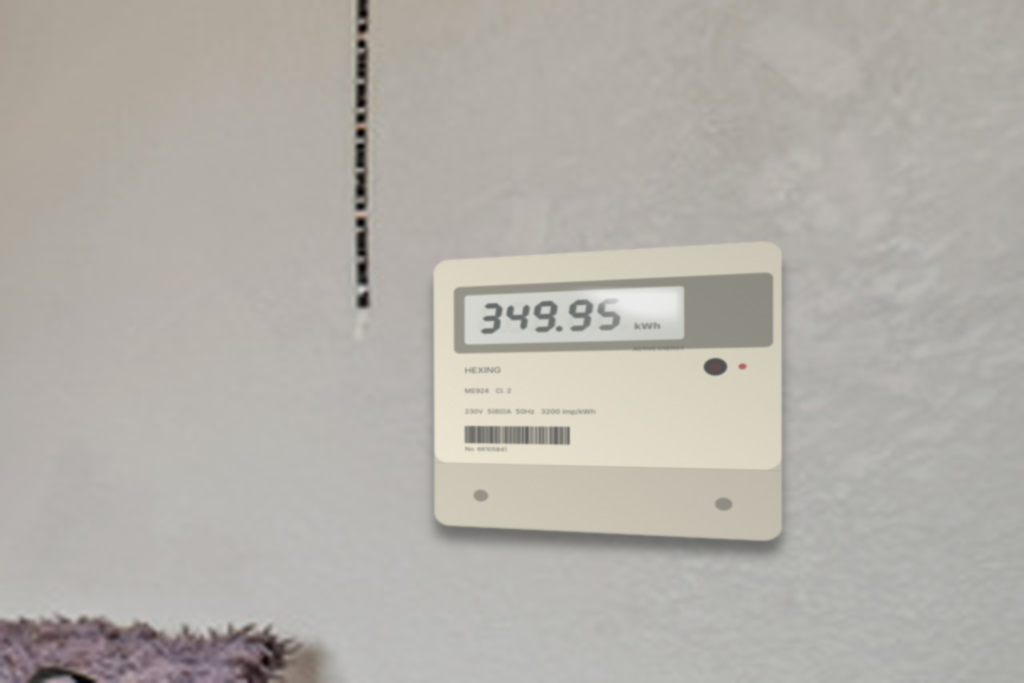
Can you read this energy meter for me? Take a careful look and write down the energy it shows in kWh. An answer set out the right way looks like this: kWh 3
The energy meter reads kWh 349.95
